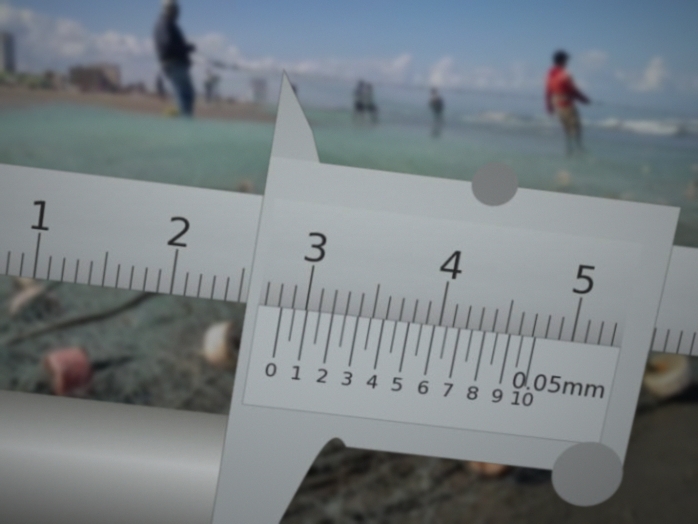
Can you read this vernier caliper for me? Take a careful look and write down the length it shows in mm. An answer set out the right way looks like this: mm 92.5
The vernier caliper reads mm 28.2
